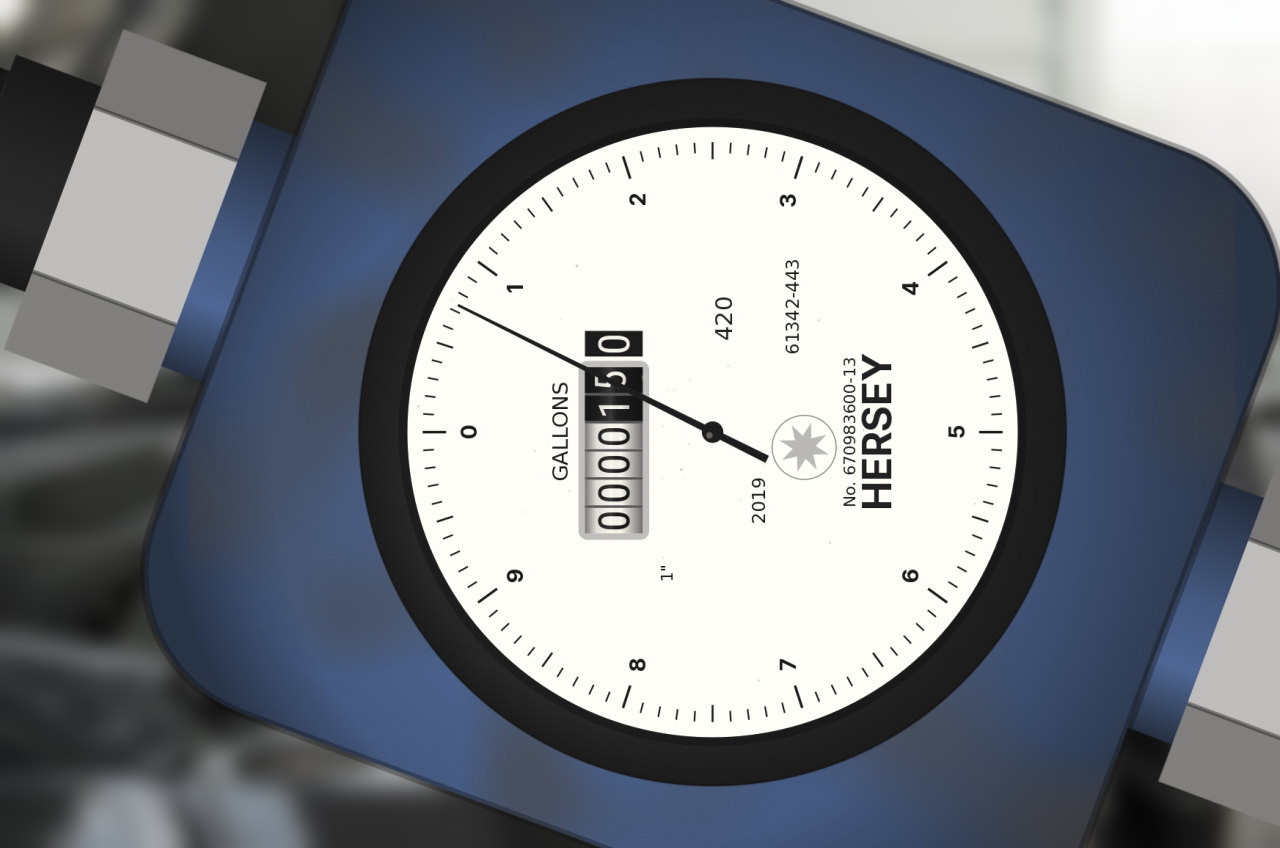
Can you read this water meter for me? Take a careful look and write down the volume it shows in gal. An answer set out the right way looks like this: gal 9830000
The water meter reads gal 150.7
